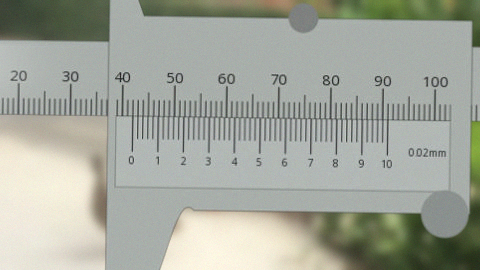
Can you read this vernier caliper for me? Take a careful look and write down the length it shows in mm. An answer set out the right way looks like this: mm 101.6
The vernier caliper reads mm 42.0
